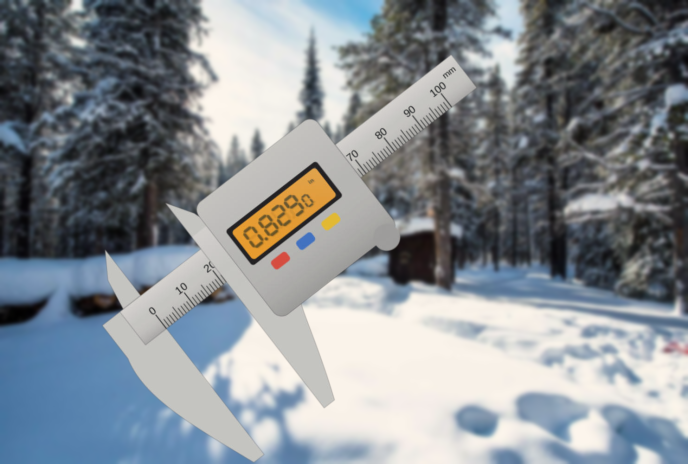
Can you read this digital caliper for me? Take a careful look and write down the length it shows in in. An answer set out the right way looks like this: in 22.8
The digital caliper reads in 0.8290
